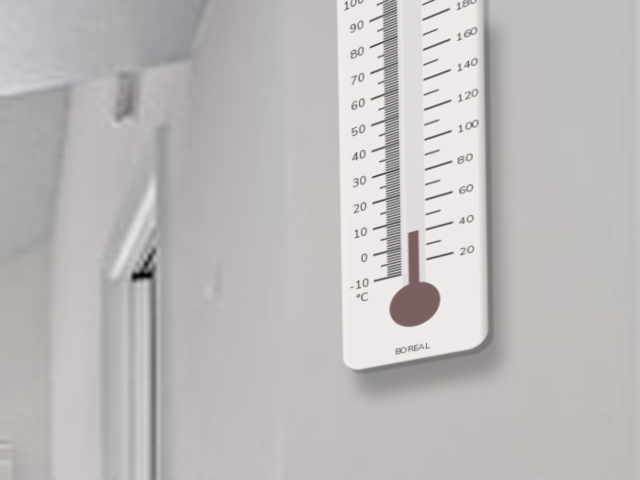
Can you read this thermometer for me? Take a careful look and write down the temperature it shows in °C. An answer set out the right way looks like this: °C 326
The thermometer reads °C 5
